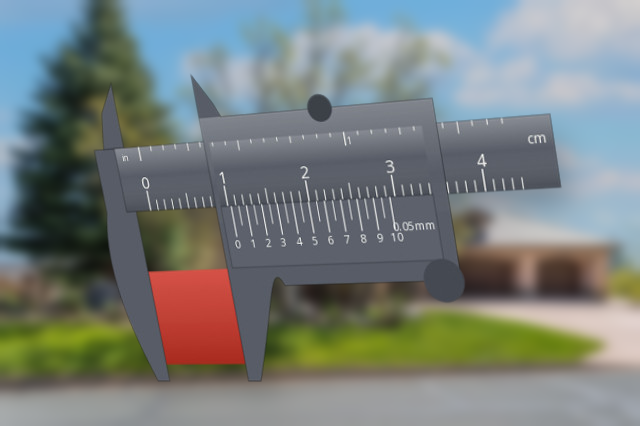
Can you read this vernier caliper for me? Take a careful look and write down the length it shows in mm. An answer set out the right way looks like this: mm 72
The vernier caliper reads mm 10.4
